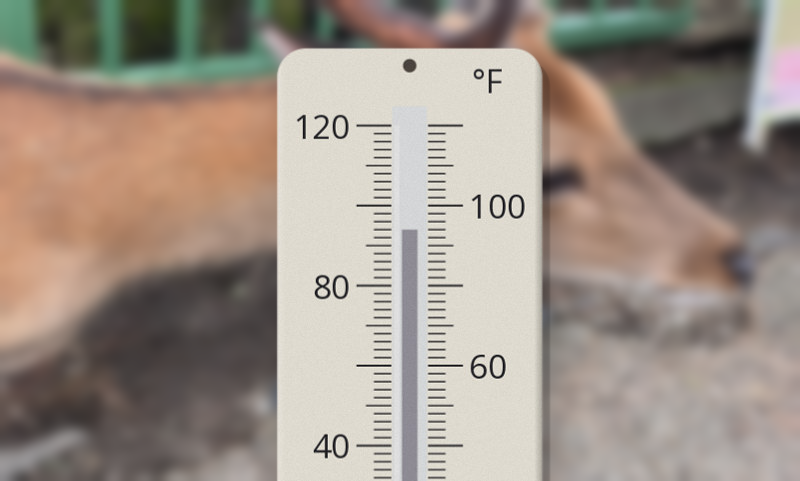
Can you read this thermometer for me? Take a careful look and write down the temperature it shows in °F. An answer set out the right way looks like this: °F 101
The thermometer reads °F 94
